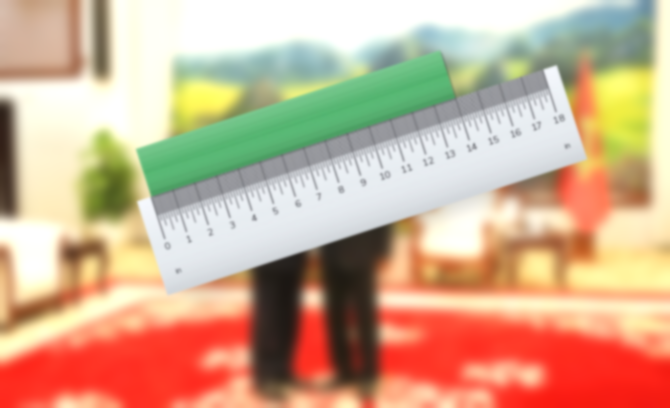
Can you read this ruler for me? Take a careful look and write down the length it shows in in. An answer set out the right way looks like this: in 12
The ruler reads in 14
